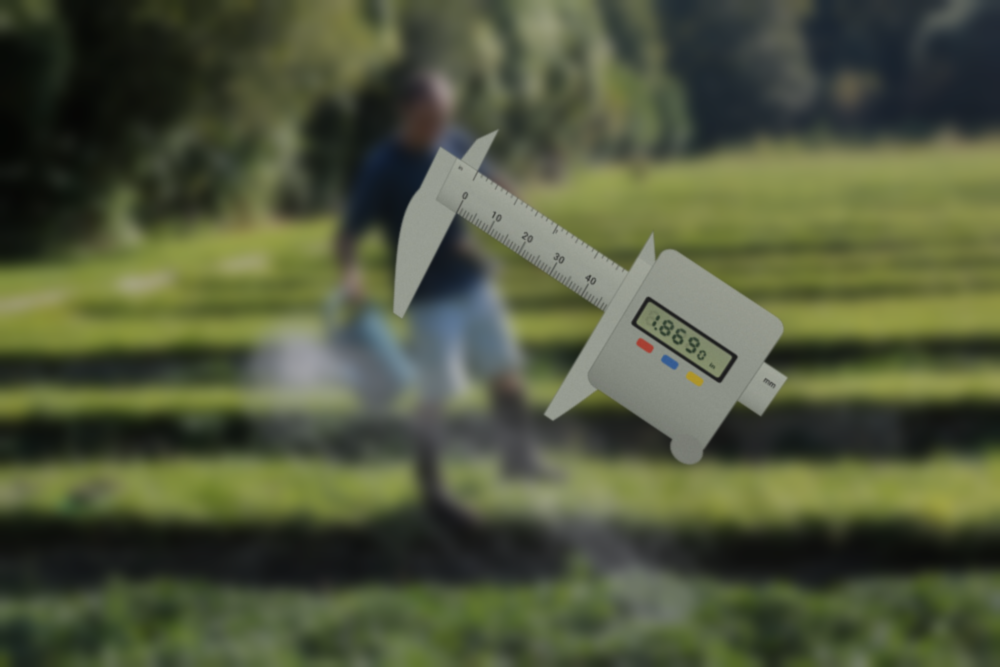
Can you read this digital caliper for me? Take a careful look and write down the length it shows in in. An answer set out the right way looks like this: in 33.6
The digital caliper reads in 1.8690
